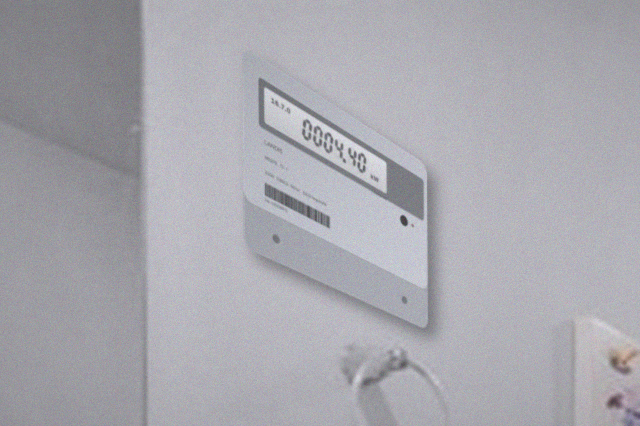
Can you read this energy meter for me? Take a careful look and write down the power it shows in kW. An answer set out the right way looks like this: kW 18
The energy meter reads kW 4.40
